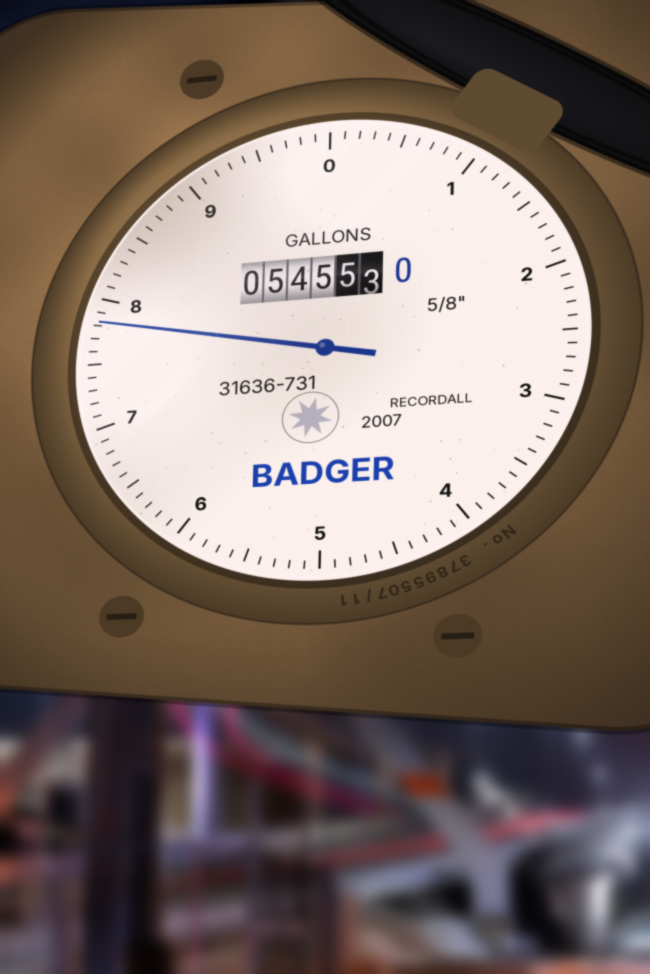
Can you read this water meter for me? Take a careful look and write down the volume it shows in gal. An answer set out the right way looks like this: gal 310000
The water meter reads gal 545527.8
